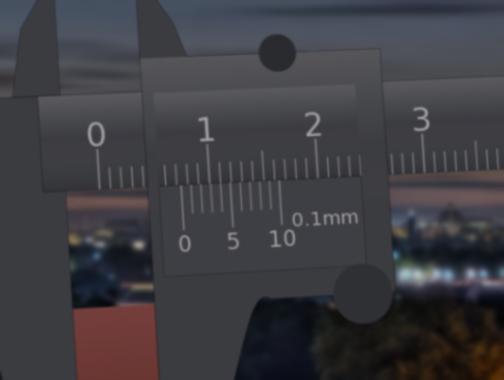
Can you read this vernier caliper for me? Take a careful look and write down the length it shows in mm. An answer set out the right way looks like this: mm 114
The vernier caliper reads mm 7.4
